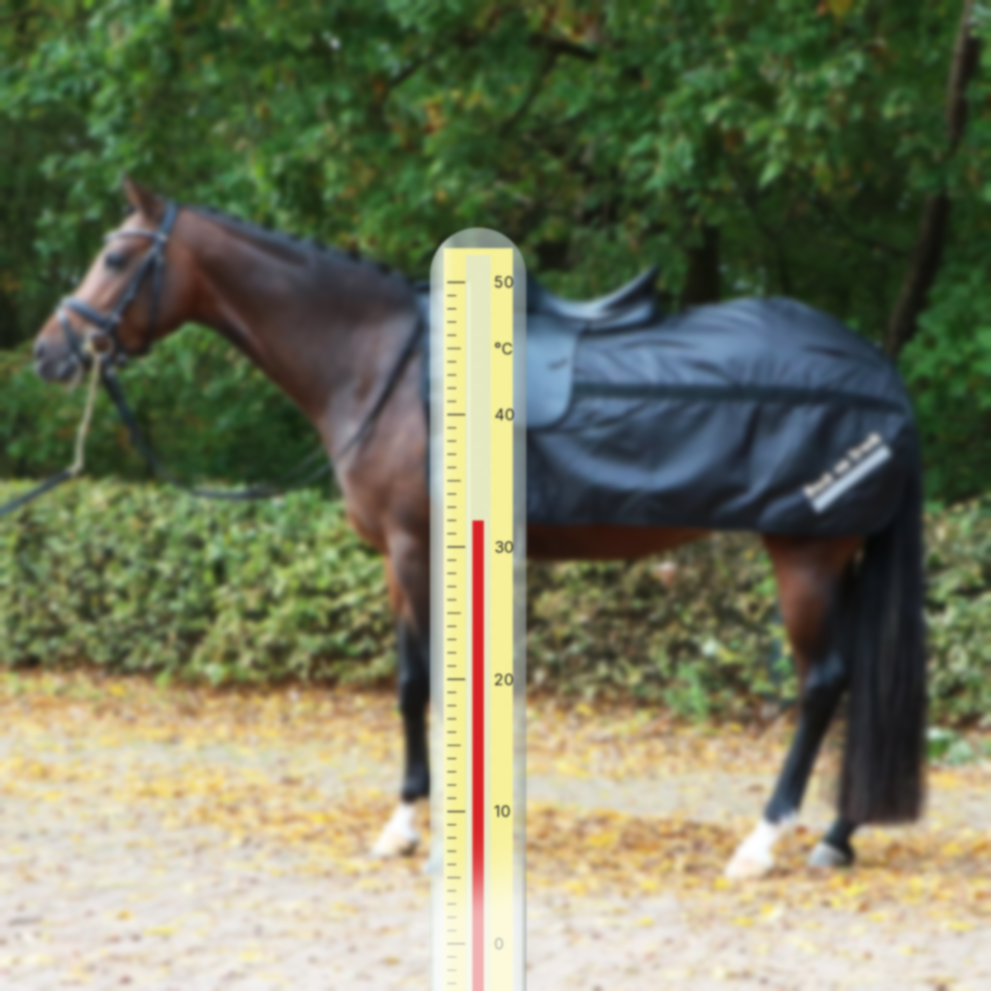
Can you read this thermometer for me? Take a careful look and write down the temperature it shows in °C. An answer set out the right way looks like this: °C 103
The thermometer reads °C 32
